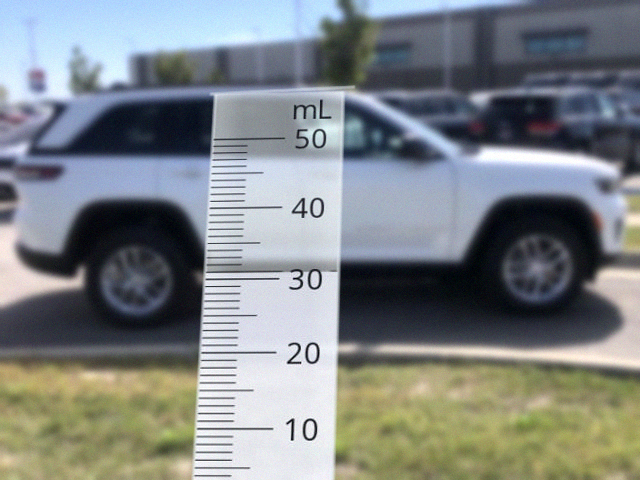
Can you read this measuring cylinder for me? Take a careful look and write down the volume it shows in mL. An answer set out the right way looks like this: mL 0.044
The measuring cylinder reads mL 31
